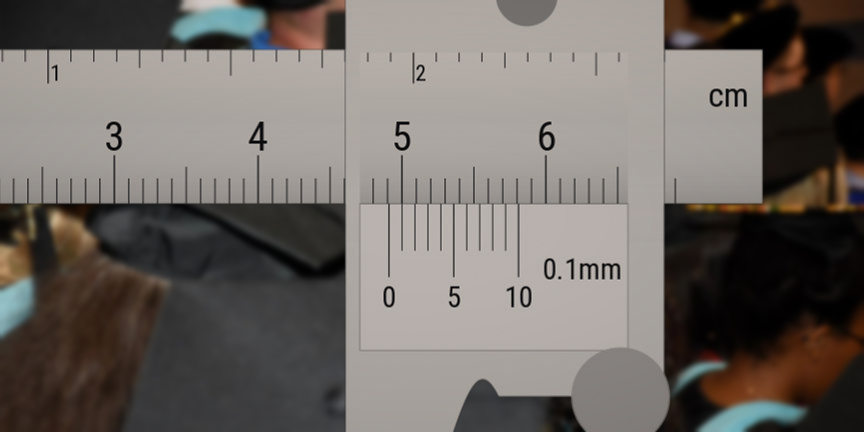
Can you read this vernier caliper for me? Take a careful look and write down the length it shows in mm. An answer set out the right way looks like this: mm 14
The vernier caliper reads mm 49.1
